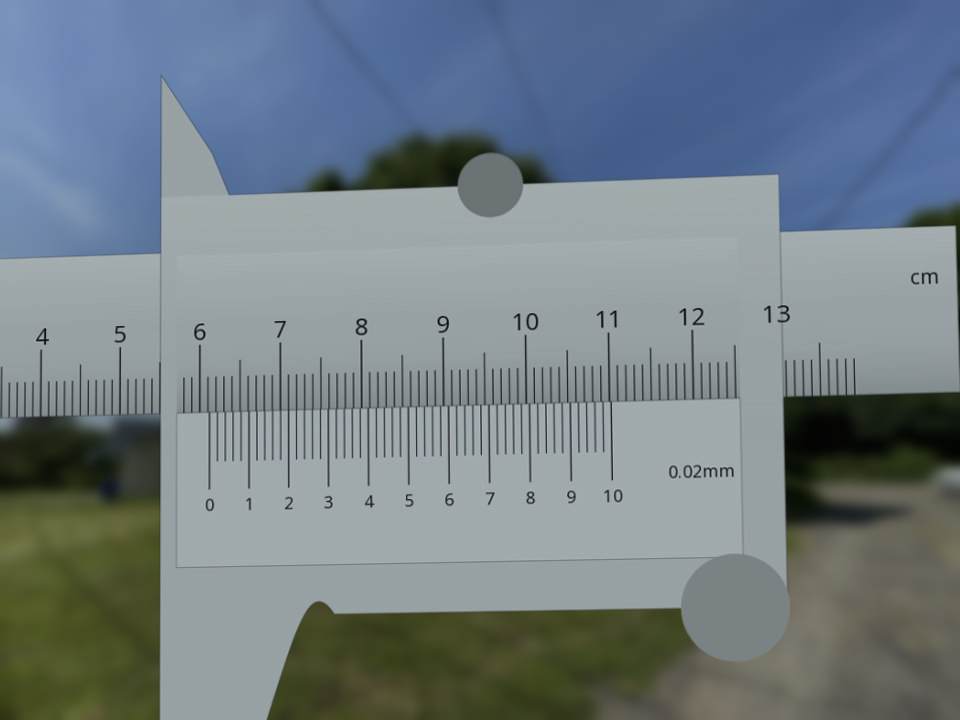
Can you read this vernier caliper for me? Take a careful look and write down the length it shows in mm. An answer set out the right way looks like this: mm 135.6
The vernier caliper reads mm 61.2
